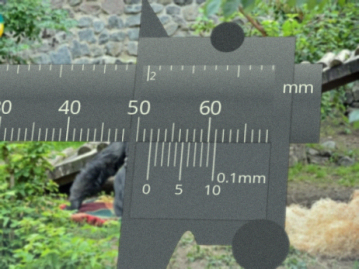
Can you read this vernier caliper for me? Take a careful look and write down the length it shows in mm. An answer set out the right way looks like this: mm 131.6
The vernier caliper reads mm 52.0
